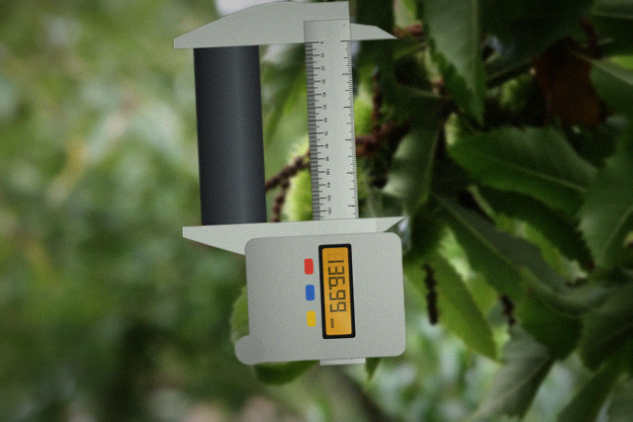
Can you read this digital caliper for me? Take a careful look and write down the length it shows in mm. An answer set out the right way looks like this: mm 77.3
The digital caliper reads mm 136.99
